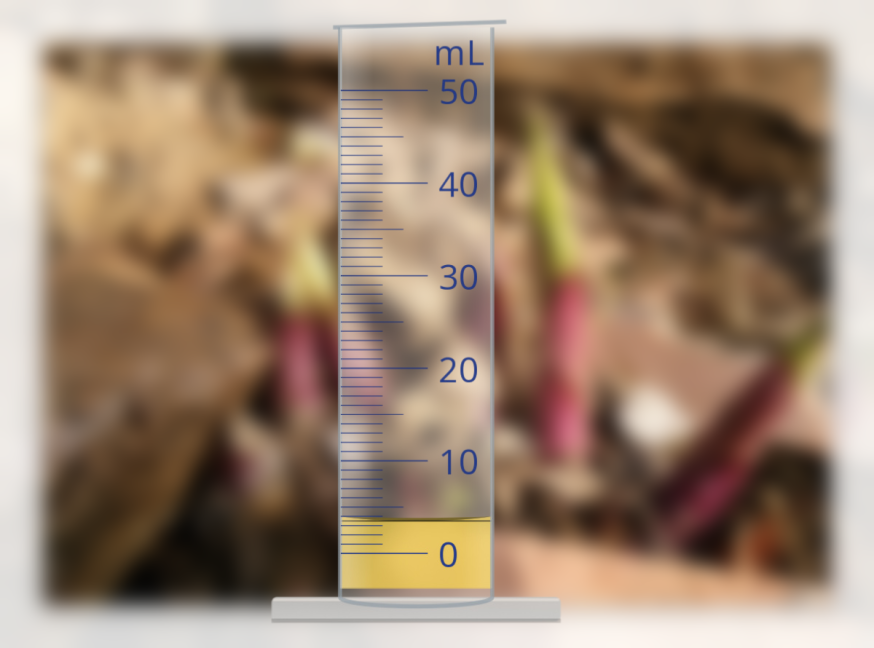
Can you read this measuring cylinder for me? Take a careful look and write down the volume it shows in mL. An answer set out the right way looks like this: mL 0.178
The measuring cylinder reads mL 3.5
